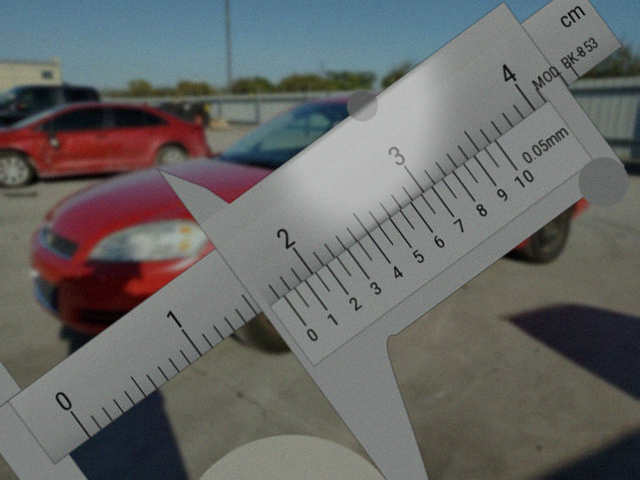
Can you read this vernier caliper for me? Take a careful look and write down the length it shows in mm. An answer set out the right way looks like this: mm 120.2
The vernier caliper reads mm 17.4
